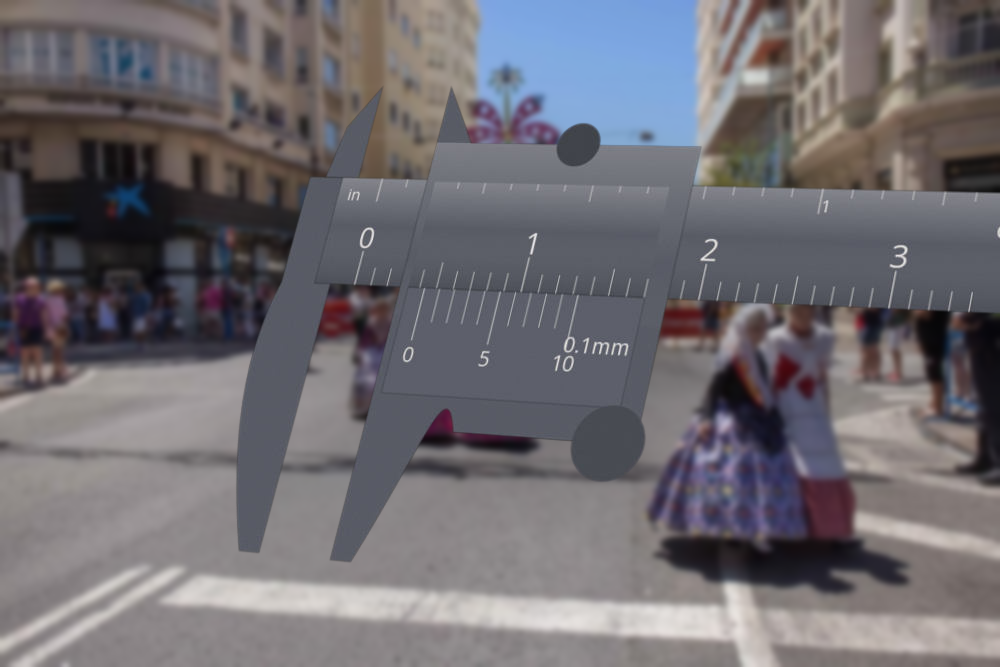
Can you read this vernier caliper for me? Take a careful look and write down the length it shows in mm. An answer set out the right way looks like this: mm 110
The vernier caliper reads mm 4.3
